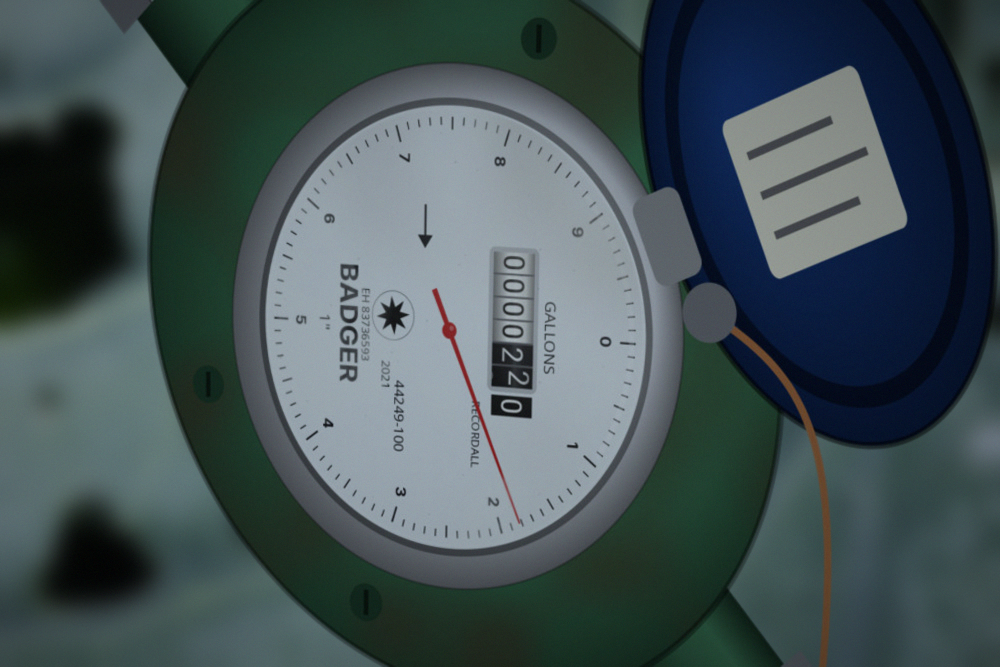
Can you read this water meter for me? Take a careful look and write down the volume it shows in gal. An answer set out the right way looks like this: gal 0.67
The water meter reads gal 221.8
